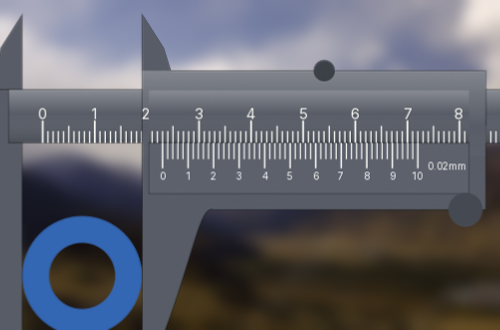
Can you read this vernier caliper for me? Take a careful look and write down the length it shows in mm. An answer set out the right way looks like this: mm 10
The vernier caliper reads mm 23.0
